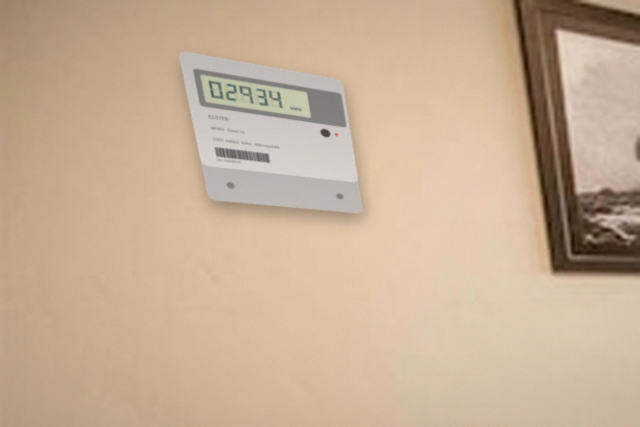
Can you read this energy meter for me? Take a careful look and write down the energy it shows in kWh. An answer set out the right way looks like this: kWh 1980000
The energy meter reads kWh 2934
